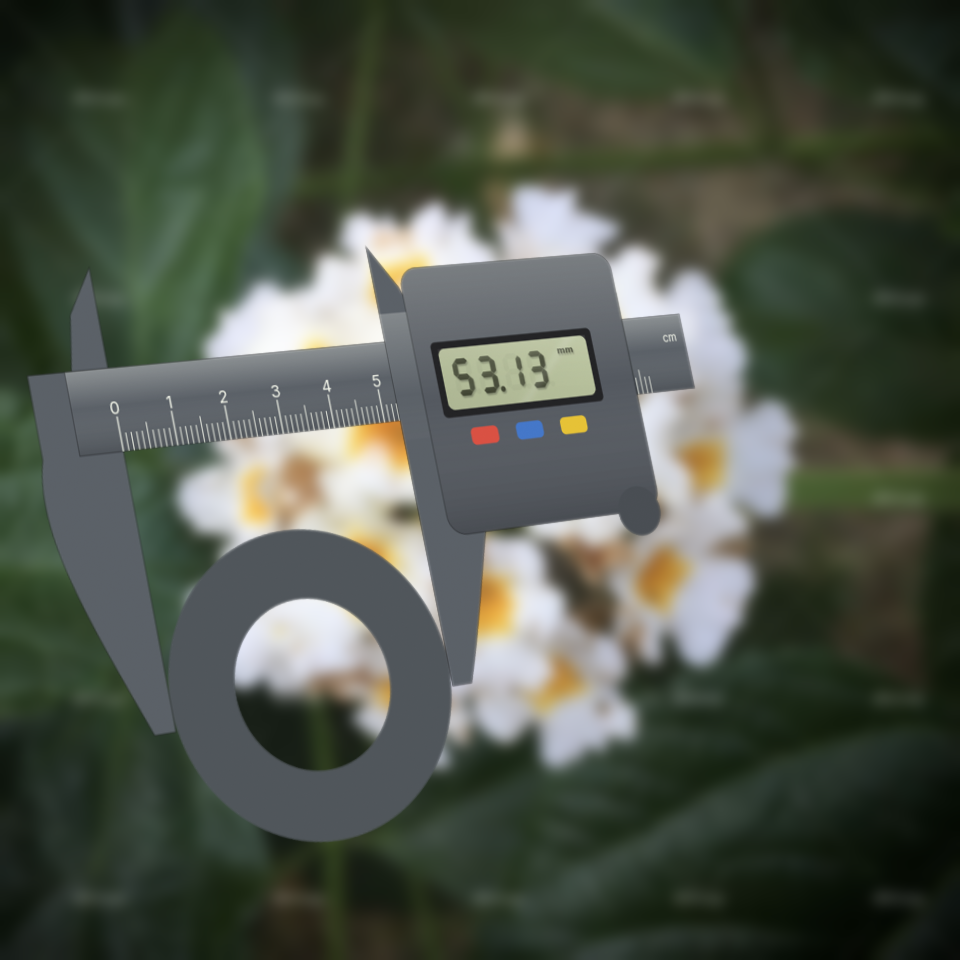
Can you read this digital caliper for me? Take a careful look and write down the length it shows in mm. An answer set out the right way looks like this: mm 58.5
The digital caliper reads mm 53.13
